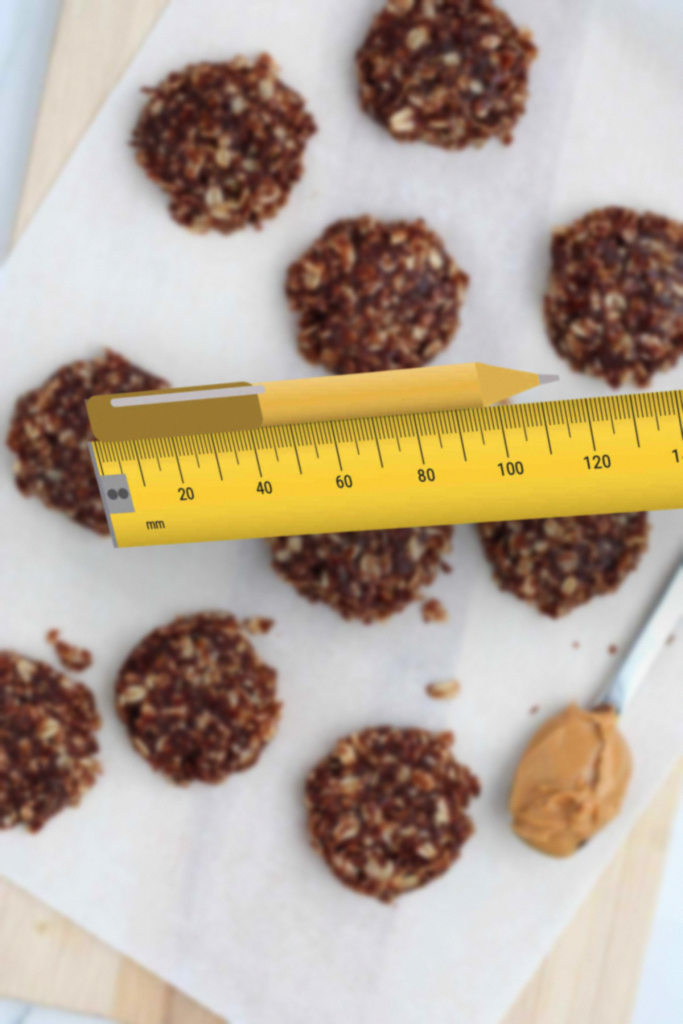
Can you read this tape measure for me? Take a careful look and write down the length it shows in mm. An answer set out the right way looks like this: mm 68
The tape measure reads mm 115
